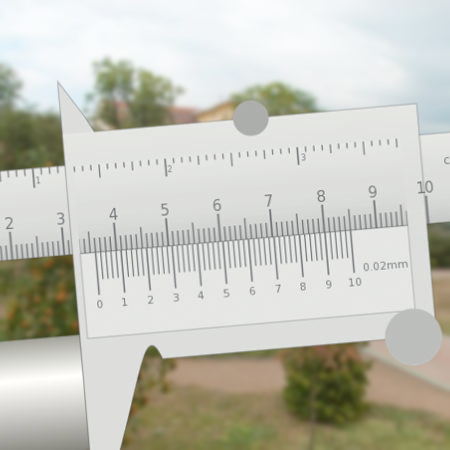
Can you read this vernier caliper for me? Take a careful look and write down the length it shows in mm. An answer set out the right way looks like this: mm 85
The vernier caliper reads mm 36.0
